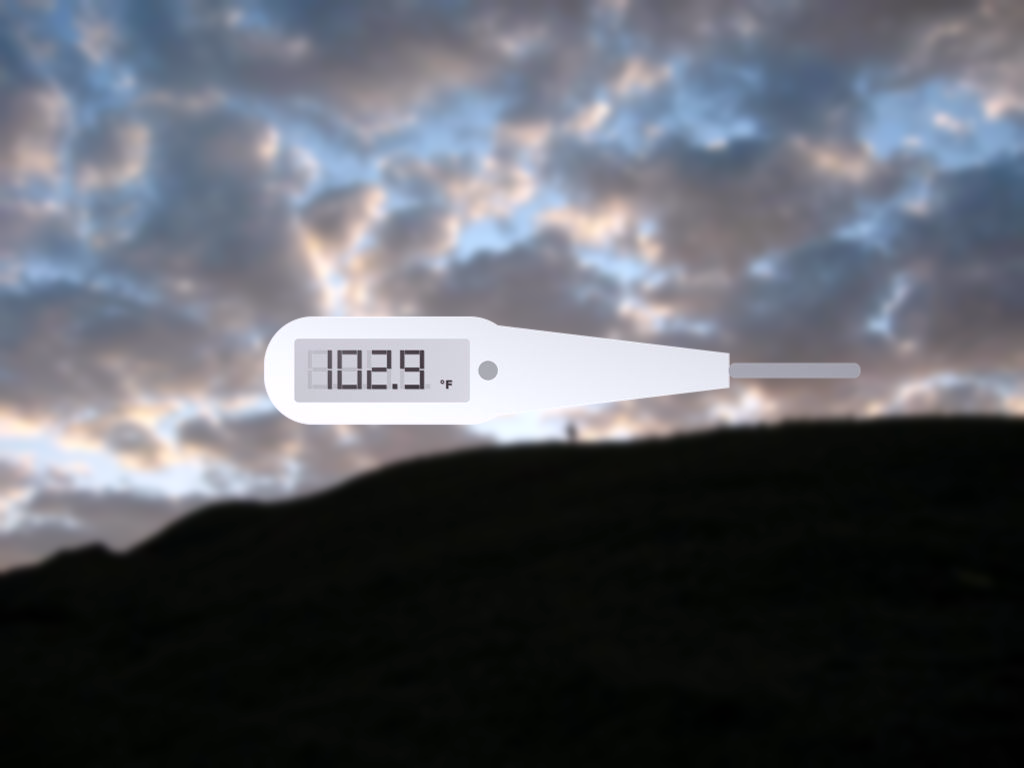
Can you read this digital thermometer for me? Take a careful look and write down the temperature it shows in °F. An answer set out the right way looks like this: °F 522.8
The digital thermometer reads °F 102.9
